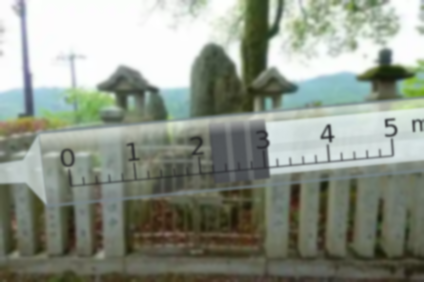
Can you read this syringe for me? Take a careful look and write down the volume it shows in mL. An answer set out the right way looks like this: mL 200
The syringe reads mL 2.2
